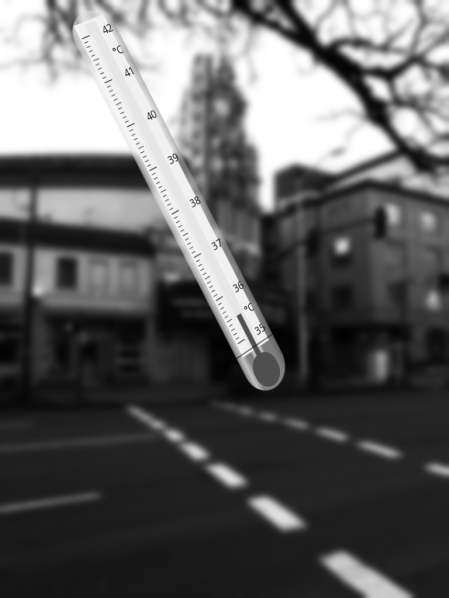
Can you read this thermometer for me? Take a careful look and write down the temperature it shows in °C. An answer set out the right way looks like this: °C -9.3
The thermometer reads °C 35.5
